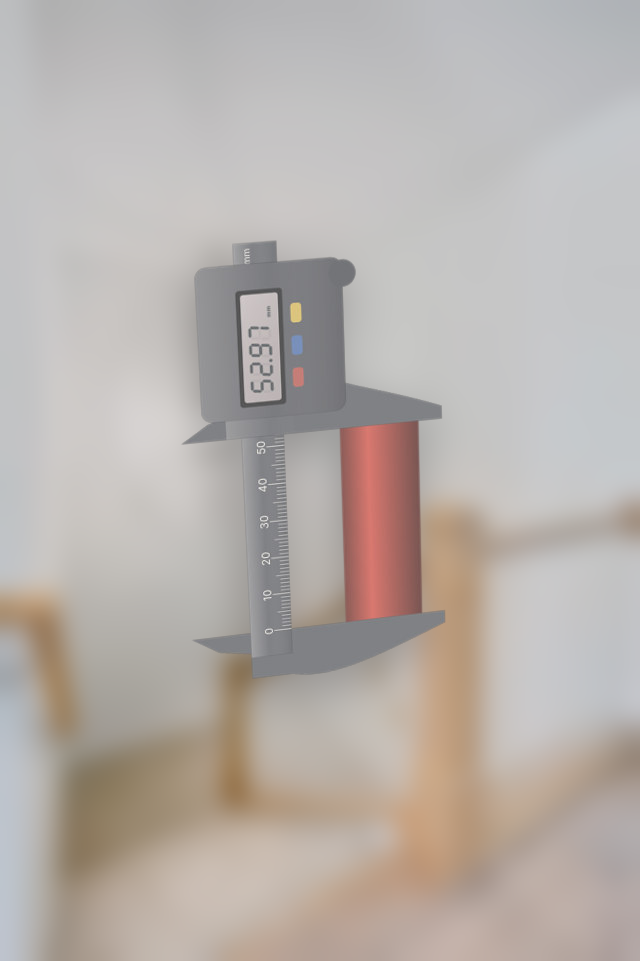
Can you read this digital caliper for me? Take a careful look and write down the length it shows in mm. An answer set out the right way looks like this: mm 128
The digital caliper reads mm 52.97
